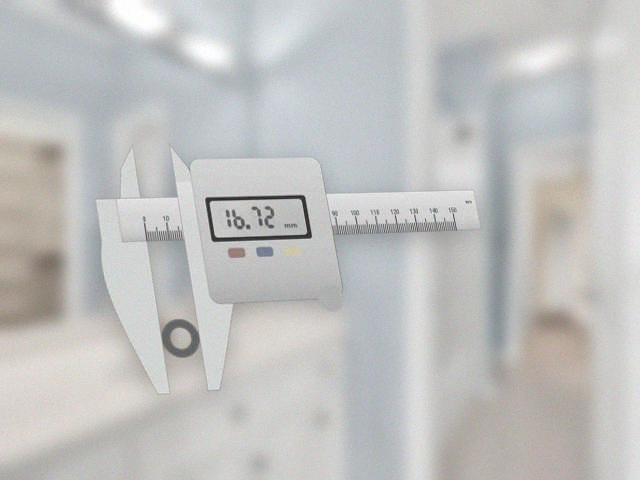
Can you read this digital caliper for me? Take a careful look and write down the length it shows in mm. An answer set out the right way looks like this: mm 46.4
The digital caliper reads mm 16.72
